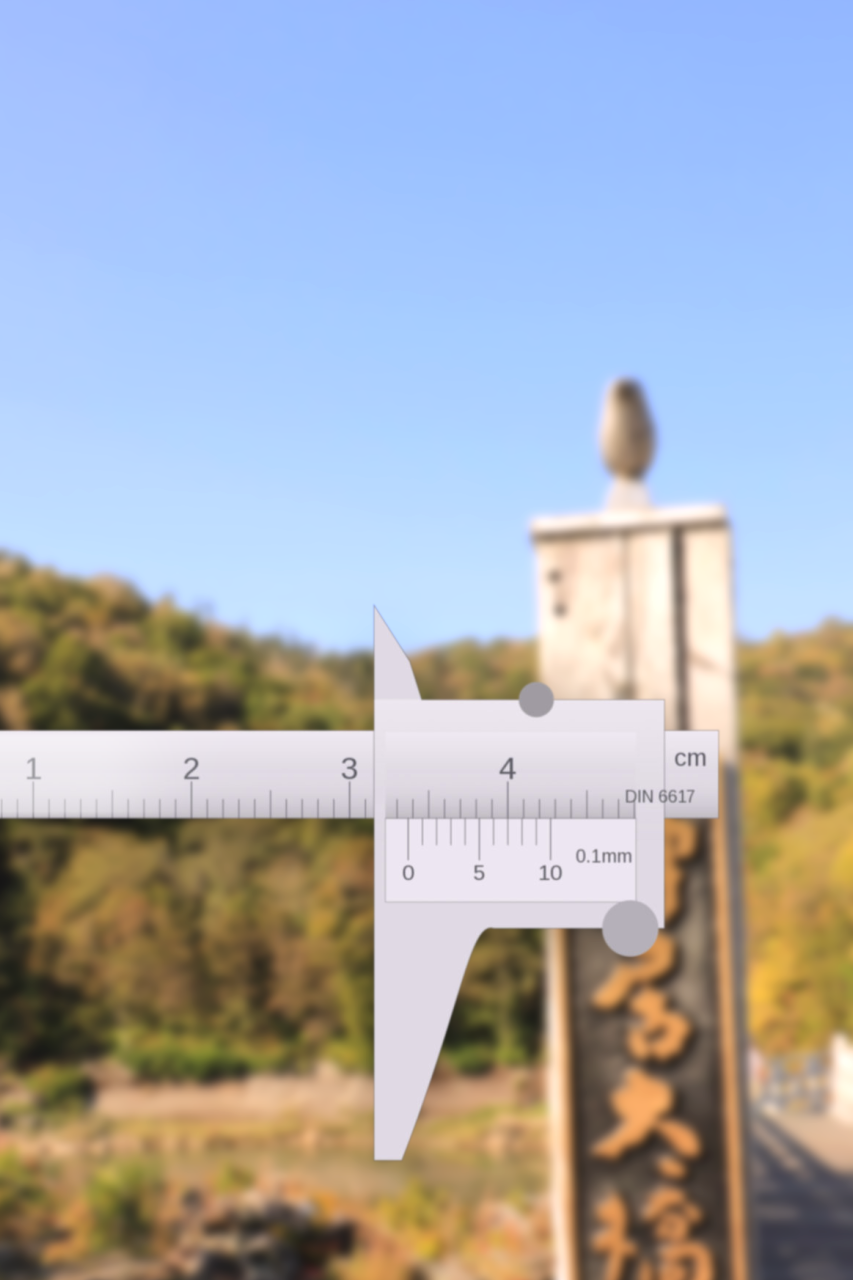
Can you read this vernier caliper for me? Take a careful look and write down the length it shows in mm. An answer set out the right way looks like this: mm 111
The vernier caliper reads mm 33.7
